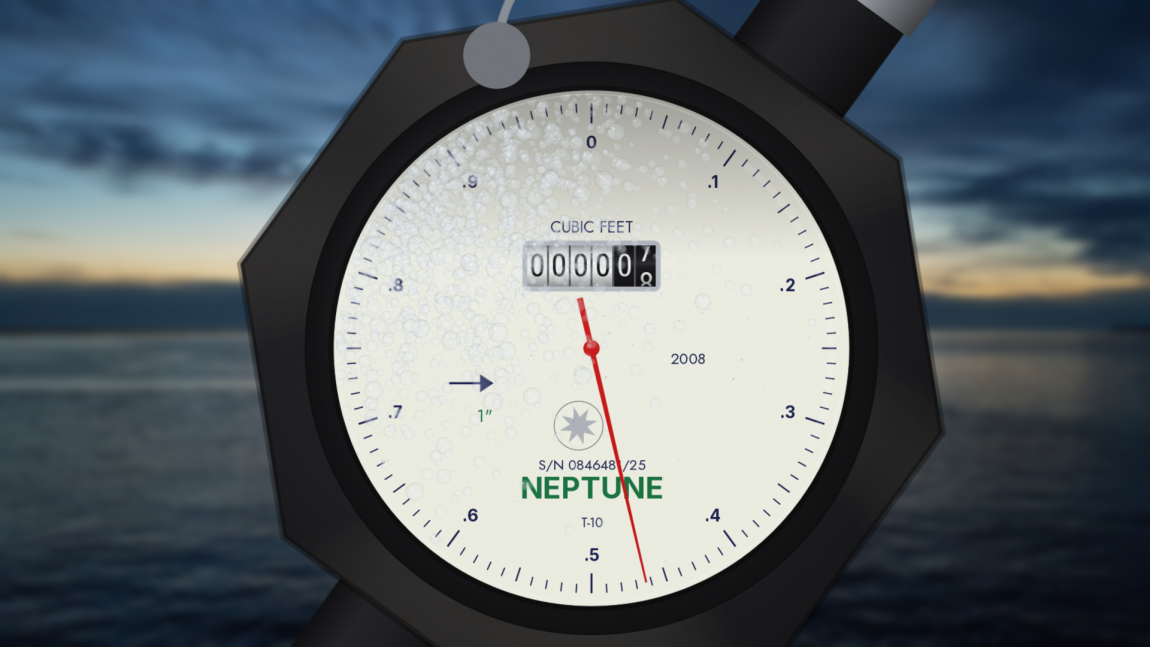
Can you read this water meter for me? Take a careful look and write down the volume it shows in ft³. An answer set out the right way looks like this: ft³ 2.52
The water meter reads ft³ 7.46
